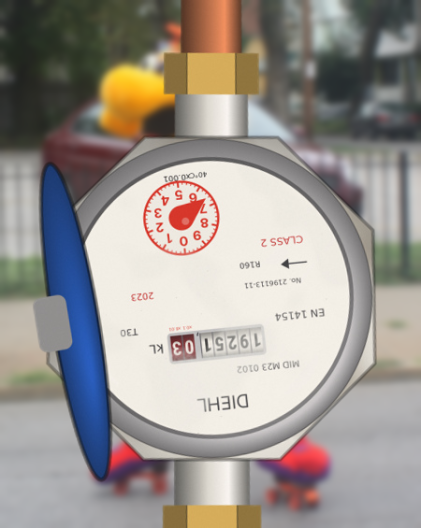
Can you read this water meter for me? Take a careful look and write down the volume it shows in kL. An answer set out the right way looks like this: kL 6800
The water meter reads kL 19251.036
